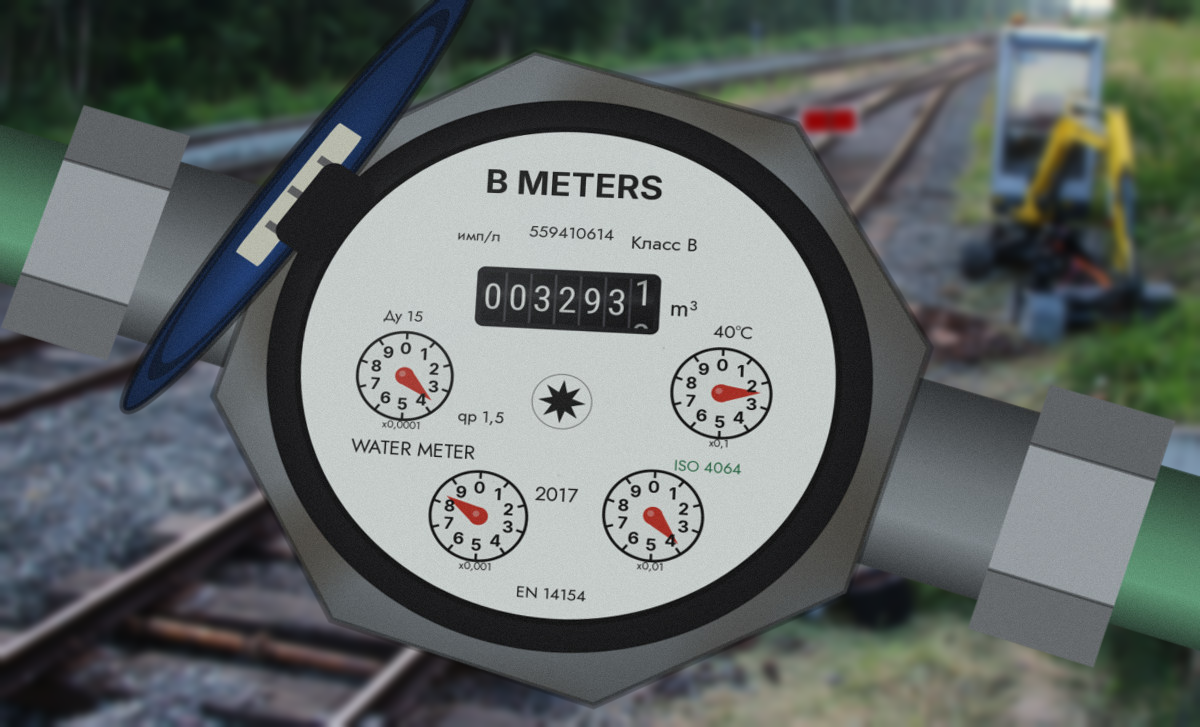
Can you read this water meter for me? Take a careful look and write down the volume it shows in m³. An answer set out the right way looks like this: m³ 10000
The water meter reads m³ 32931.2383
